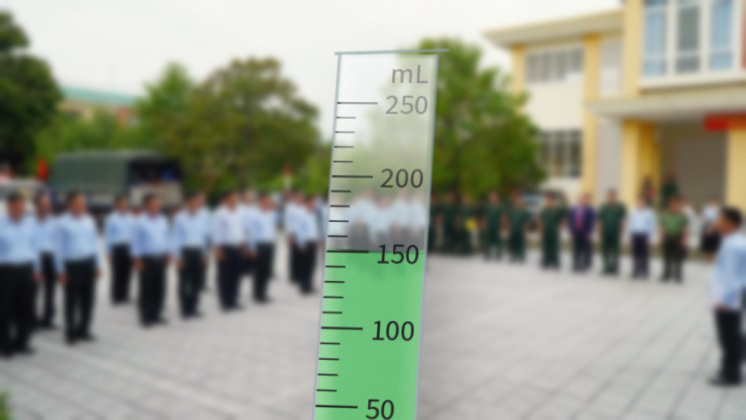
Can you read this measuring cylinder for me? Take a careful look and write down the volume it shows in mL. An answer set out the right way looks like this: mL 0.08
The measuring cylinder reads mL 150
